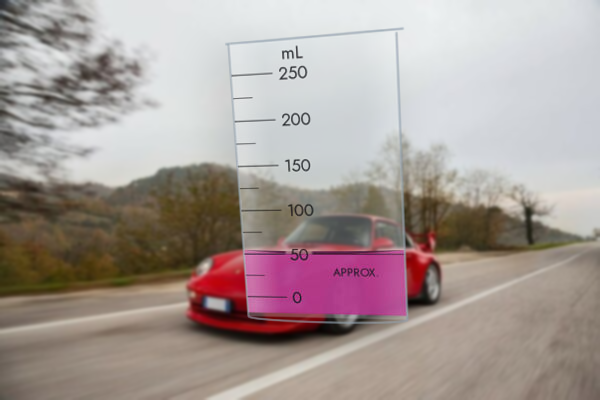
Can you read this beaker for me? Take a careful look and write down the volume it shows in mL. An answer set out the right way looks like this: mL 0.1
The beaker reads mL 50
